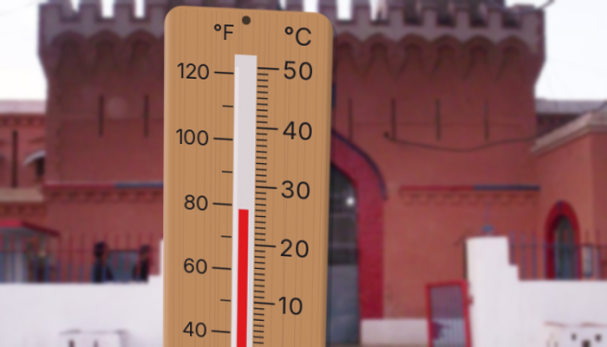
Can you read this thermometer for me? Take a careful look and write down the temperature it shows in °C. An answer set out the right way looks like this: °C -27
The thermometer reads °C 26
